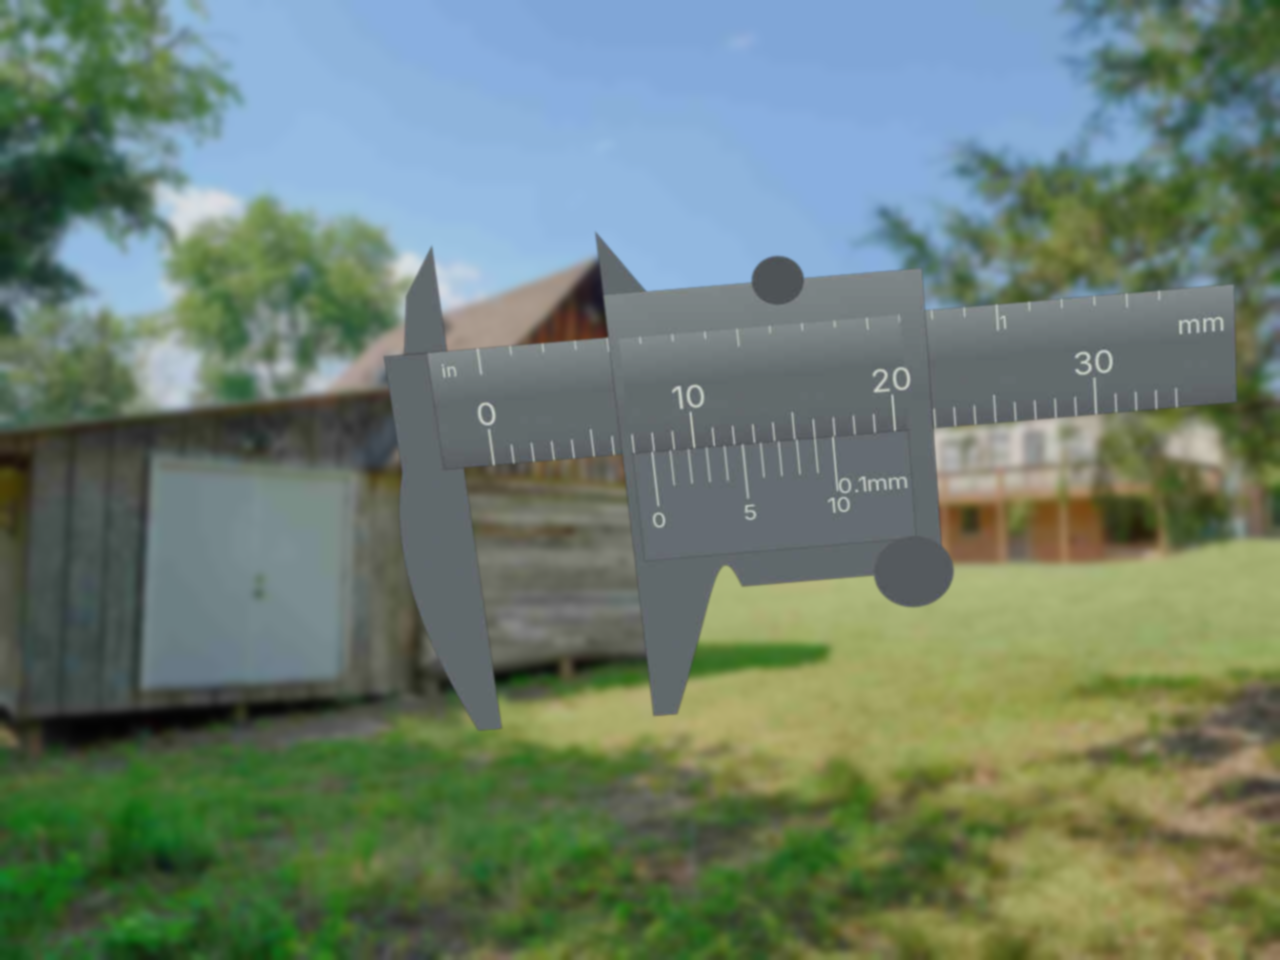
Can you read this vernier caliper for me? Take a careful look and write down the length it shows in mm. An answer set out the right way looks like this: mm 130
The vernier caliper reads mm 7.9
